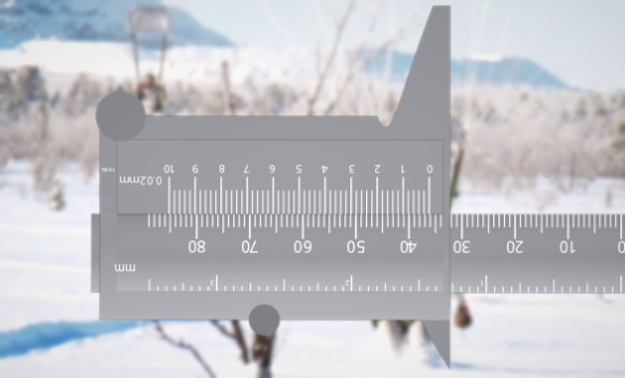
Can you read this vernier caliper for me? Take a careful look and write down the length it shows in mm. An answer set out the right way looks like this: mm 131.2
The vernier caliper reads mm 36.2
